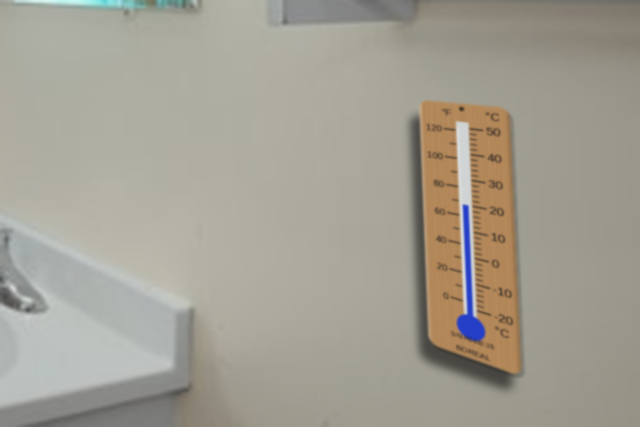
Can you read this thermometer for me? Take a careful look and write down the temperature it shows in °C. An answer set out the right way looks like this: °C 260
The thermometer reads °C 20
